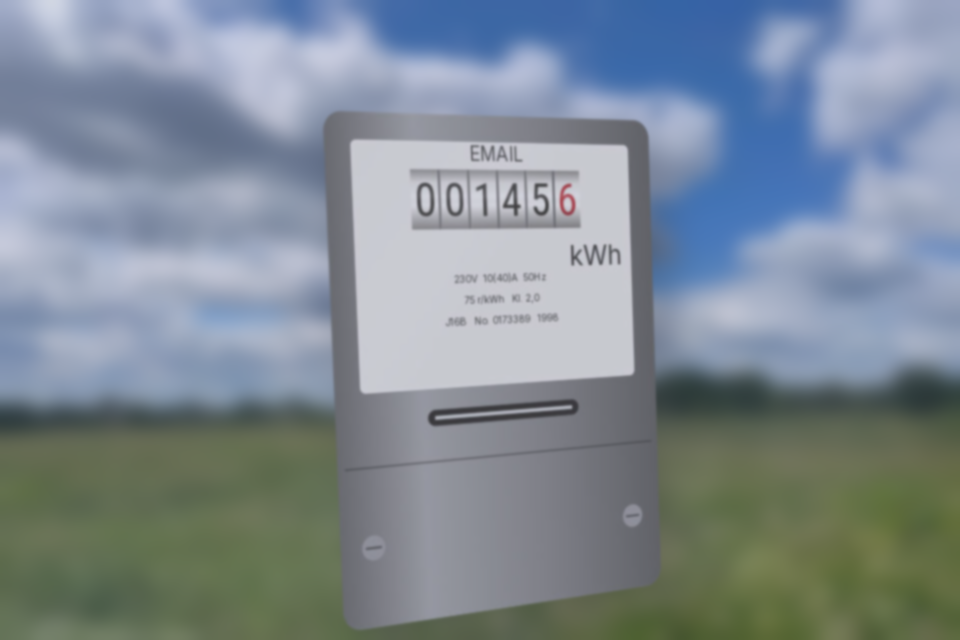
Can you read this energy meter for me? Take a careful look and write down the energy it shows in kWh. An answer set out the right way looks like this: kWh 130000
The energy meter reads kWh 145.6
